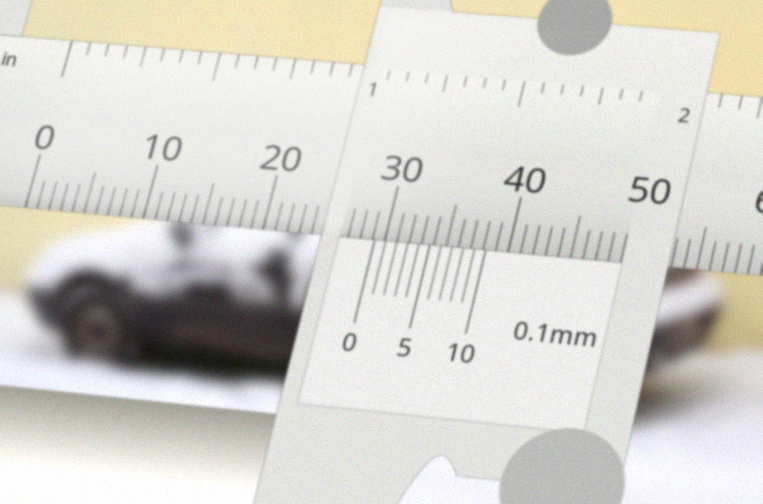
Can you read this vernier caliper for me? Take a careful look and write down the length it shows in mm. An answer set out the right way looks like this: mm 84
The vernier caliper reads mm 29.2
